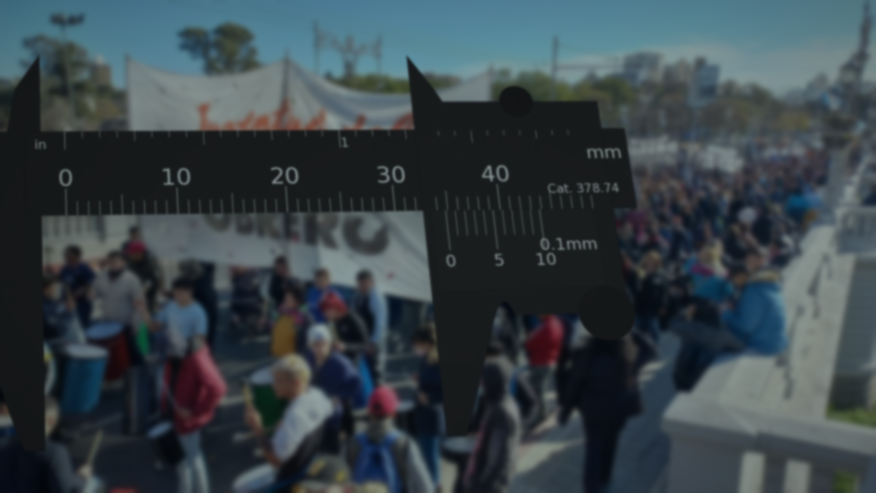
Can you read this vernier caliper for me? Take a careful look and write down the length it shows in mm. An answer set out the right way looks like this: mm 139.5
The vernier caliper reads mm 34.8
